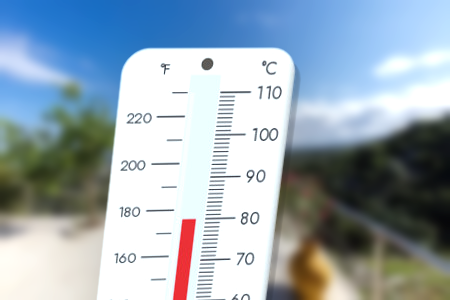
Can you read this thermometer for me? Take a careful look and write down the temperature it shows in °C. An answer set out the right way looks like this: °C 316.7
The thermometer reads °C 80
